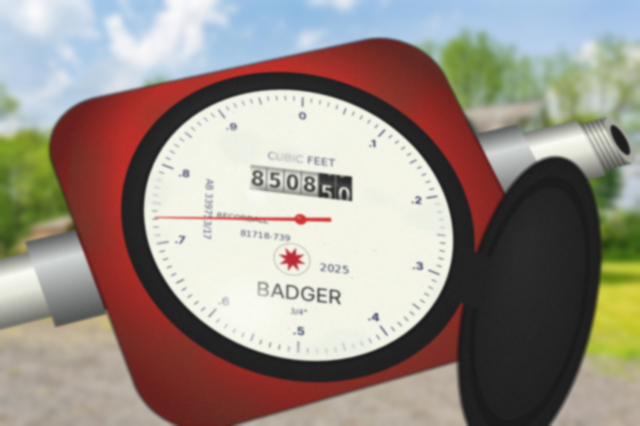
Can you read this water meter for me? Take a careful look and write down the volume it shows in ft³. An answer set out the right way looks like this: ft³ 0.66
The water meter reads ft³ 850849.73
